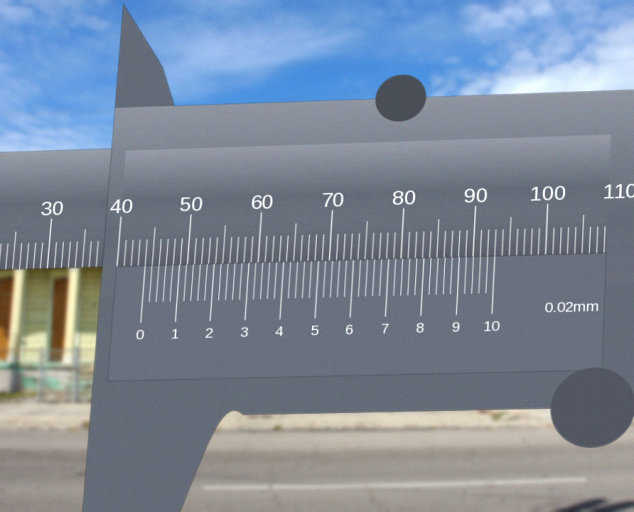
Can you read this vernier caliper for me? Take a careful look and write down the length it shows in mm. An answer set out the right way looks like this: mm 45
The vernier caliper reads mm 44.0
